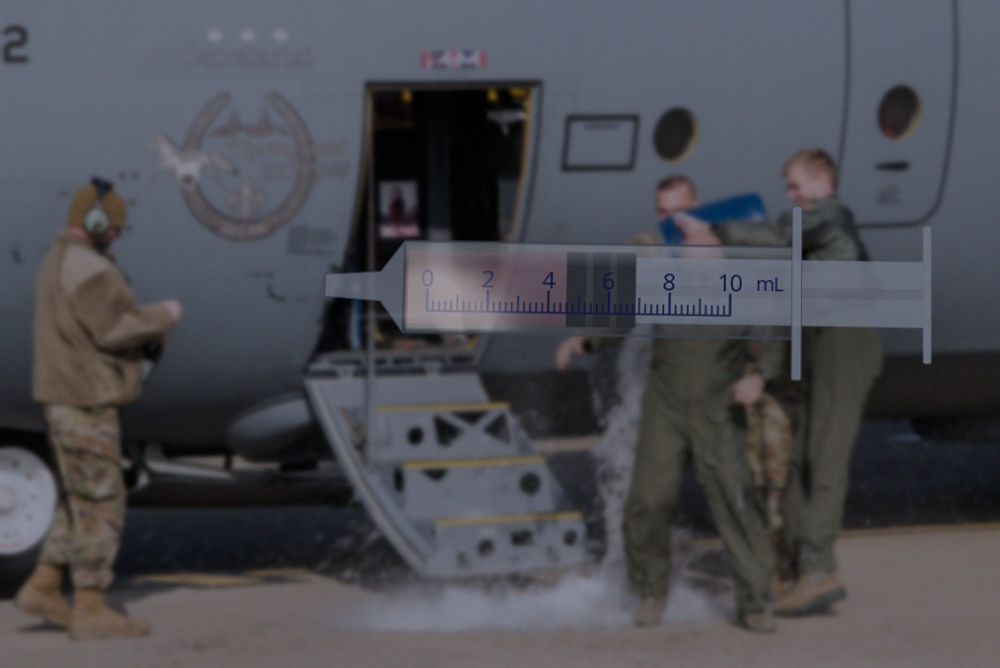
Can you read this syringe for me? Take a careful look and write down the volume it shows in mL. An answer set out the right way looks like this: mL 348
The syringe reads mL 4.6
